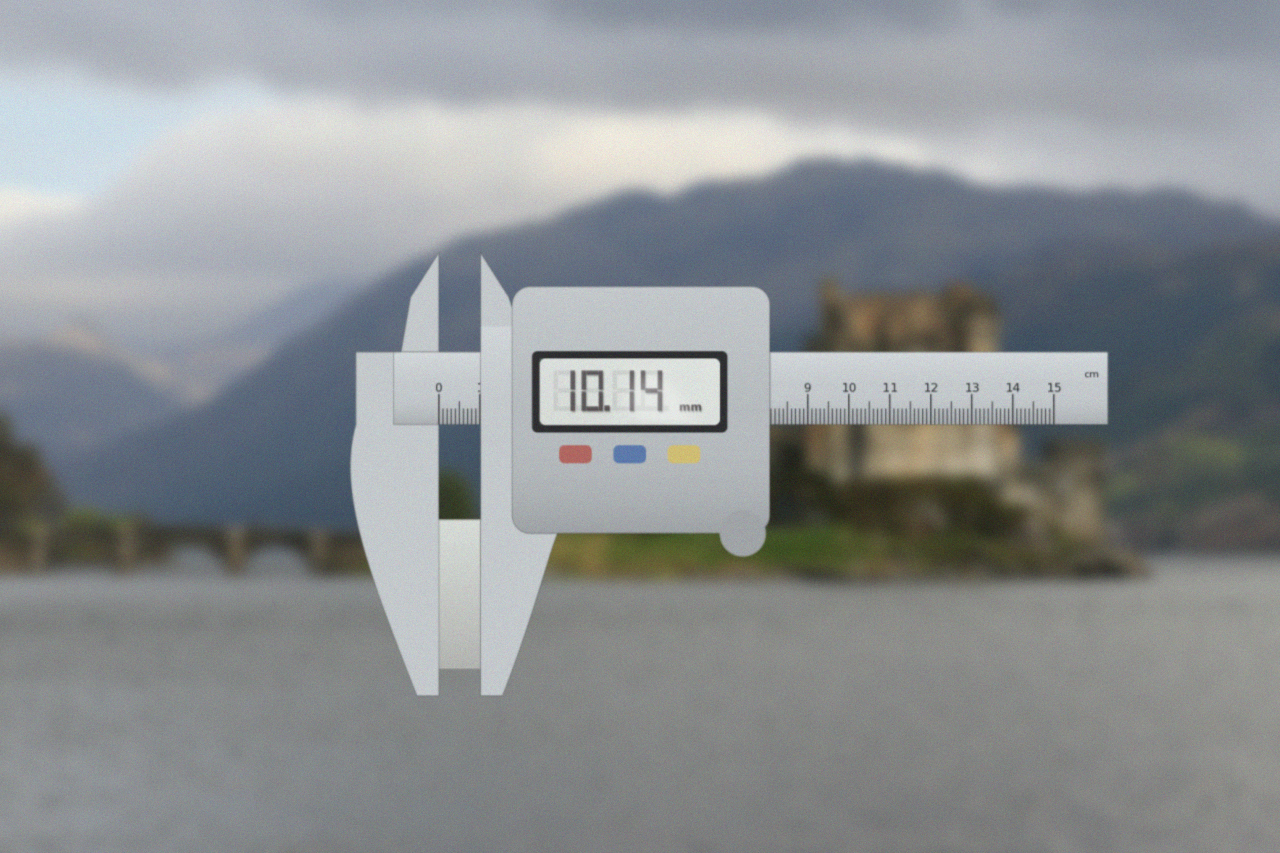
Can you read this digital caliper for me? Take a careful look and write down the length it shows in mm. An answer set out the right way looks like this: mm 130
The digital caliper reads mm 10.14
